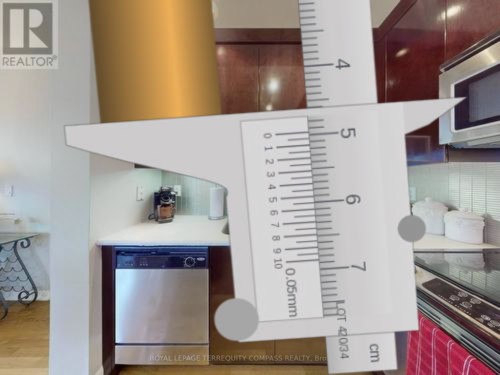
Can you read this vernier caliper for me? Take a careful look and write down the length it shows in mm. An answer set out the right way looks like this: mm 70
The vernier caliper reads mm 49.6
